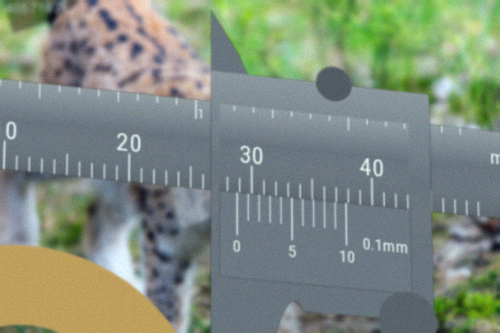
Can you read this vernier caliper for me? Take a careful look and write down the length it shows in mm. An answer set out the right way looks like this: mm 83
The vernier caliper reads mm 28.8
